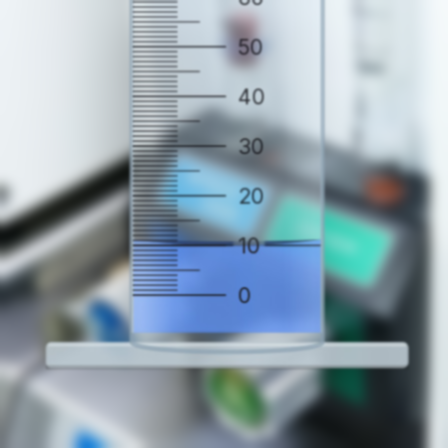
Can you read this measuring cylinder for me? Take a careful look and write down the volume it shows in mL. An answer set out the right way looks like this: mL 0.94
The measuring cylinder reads mL 10
